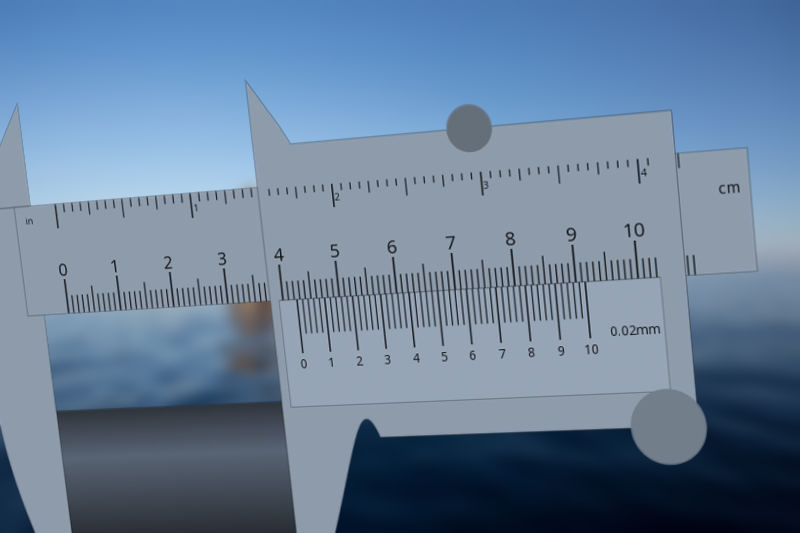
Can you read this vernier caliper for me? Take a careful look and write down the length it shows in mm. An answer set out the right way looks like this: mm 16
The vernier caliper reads mm 42.5
